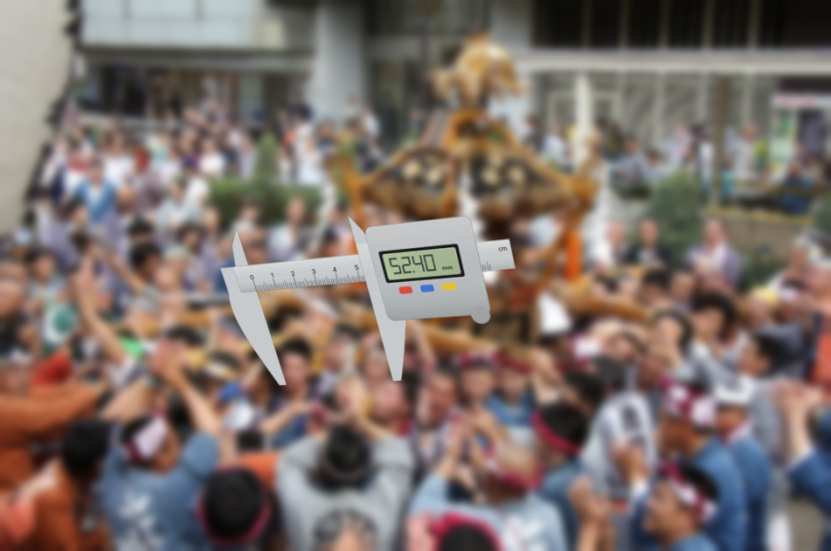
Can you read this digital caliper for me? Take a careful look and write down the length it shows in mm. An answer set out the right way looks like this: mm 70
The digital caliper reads mm 52.40
